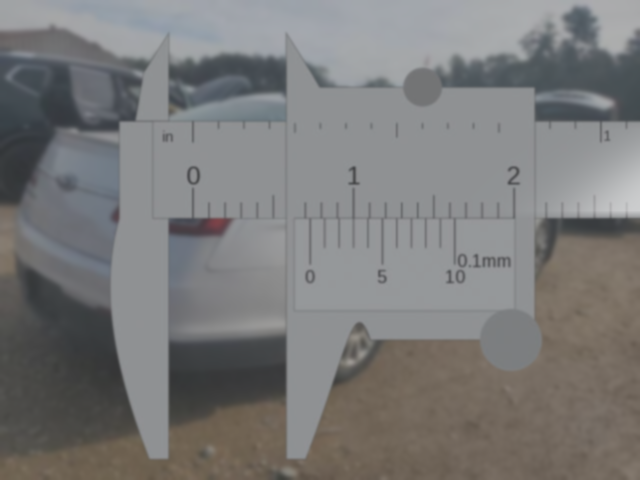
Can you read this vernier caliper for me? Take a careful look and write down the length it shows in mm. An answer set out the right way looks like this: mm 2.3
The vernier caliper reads mm 7.3
